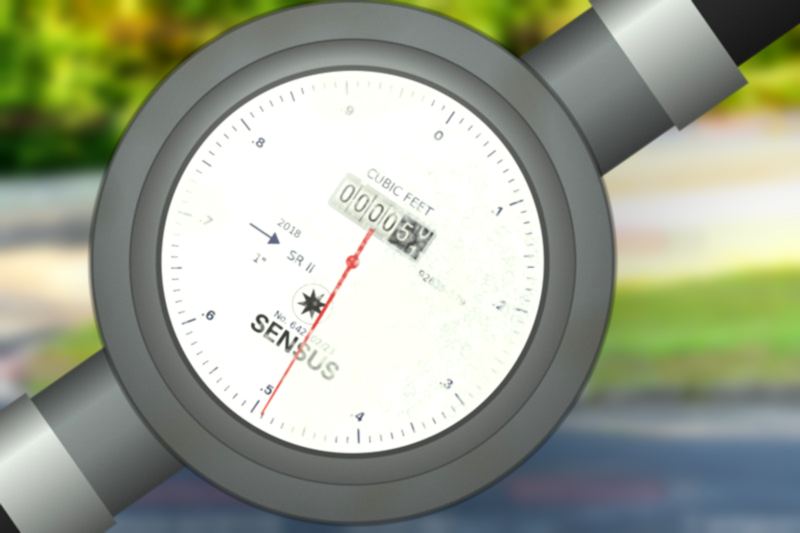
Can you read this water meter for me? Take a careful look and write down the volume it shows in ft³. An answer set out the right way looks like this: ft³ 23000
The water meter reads ft³ 50.49
